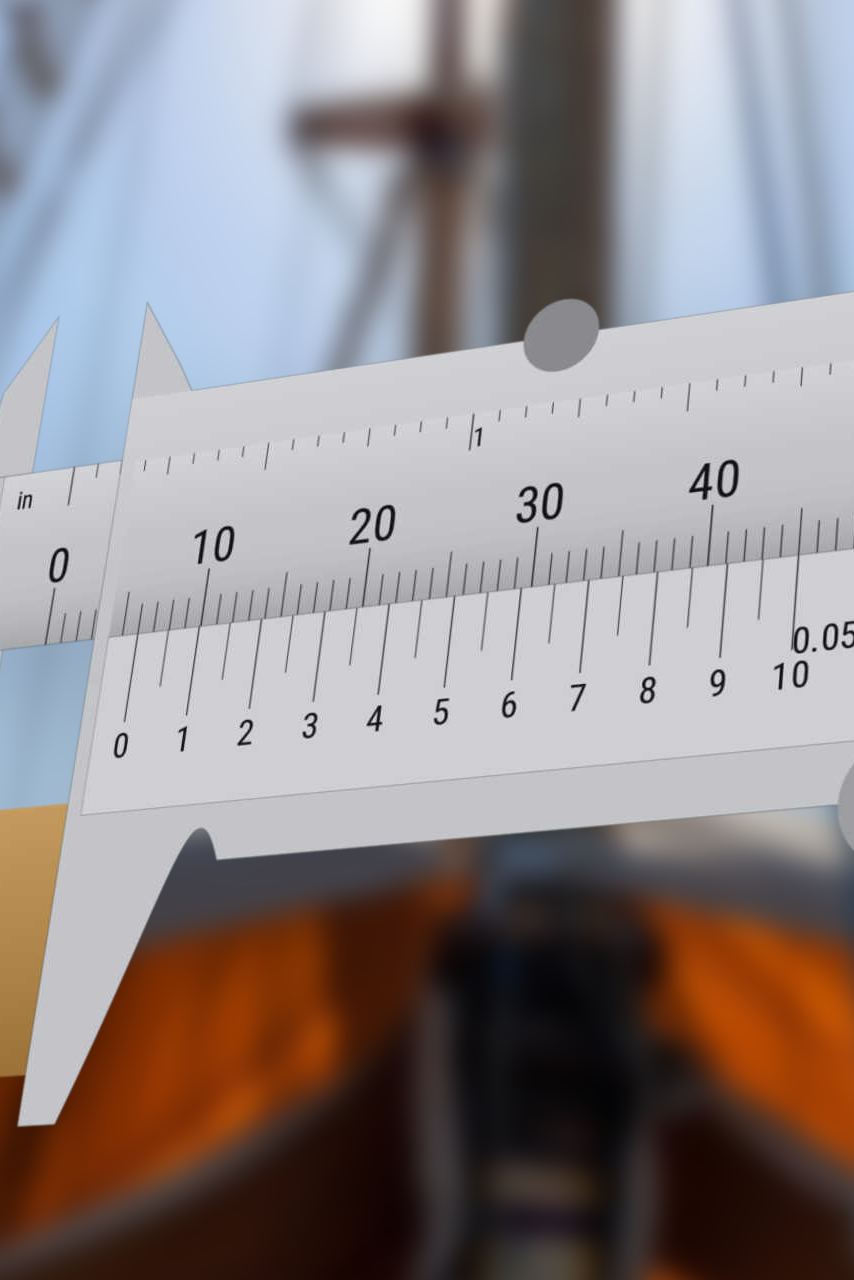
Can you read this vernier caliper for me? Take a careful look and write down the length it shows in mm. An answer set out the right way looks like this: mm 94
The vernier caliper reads mm 6.0
